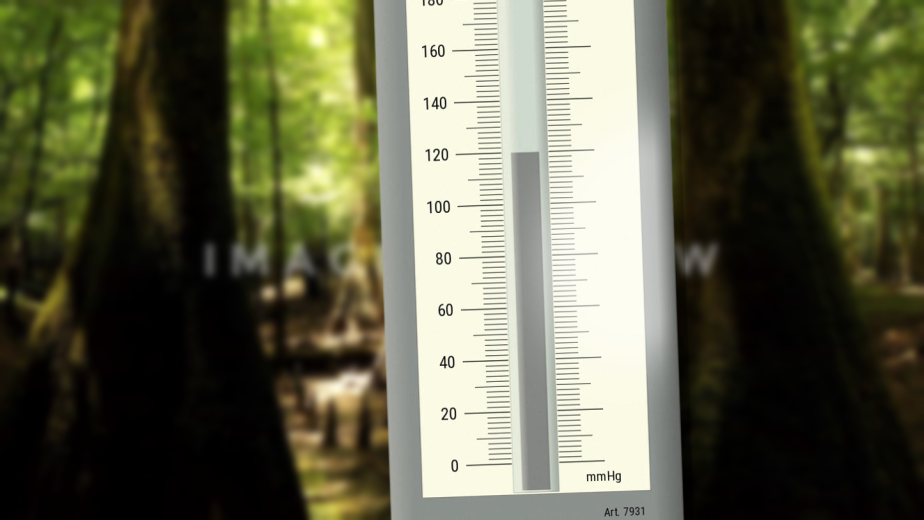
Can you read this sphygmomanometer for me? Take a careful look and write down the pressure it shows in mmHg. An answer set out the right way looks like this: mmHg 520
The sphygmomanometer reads mmHg 120
